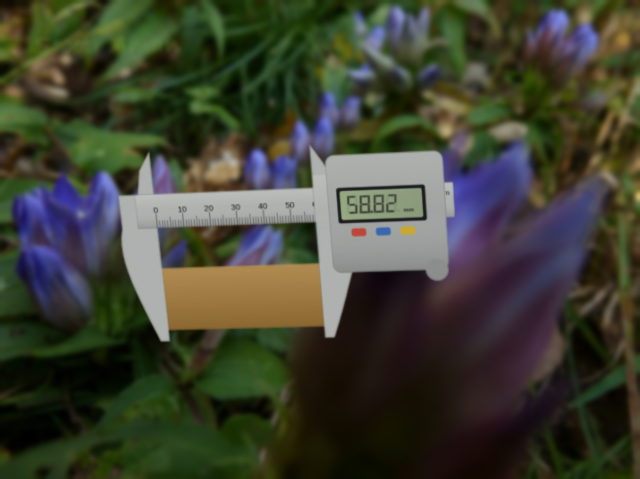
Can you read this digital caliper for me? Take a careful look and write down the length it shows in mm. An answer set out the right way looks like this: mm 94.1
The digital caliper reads mm 58.82
